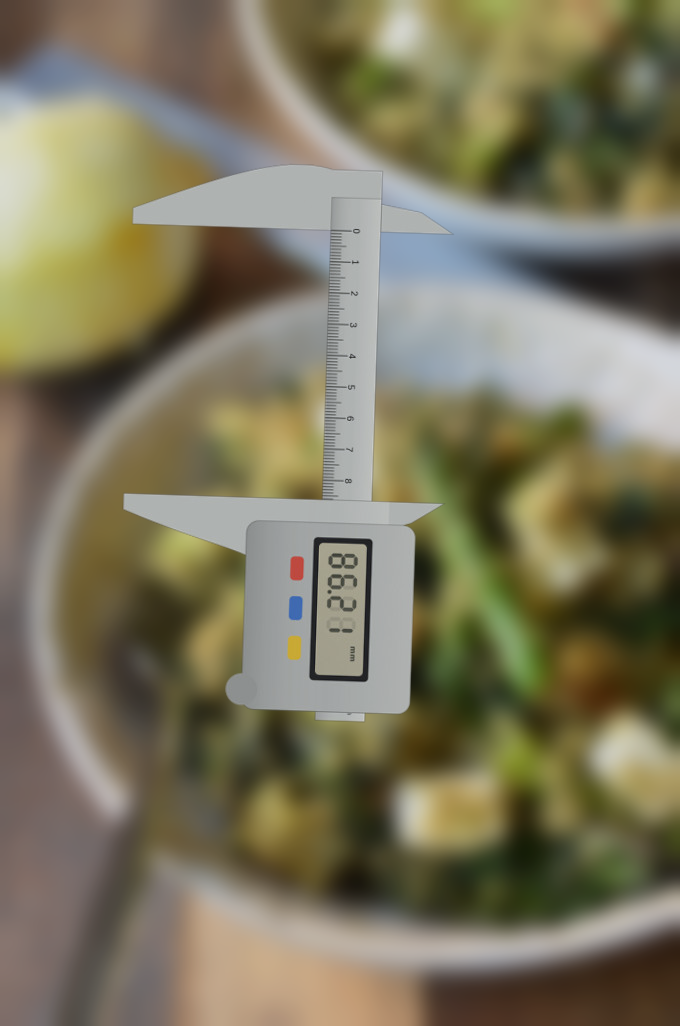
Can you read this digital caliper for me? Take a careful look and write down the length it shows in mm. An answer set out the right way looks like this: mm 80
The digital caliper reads mm 86.21
